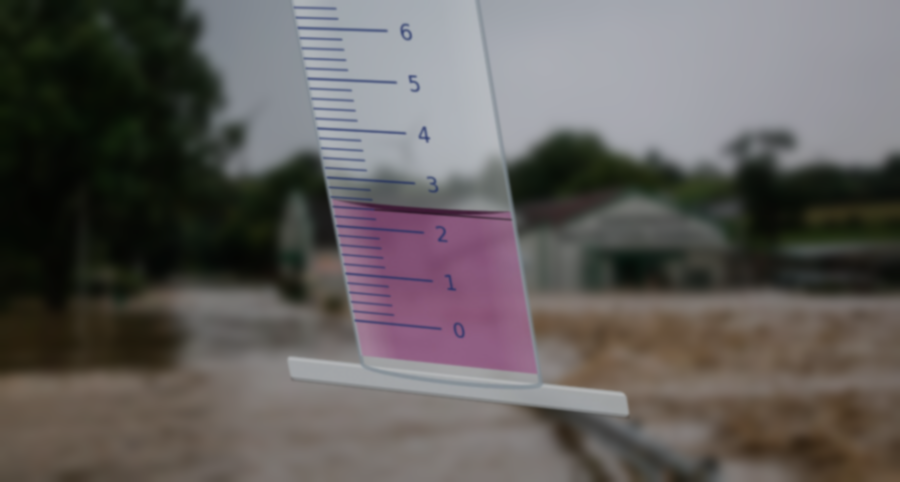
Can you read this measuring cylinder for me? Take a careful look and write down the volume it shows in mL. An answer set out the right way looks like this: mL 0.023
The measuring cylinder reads mL 2.4
